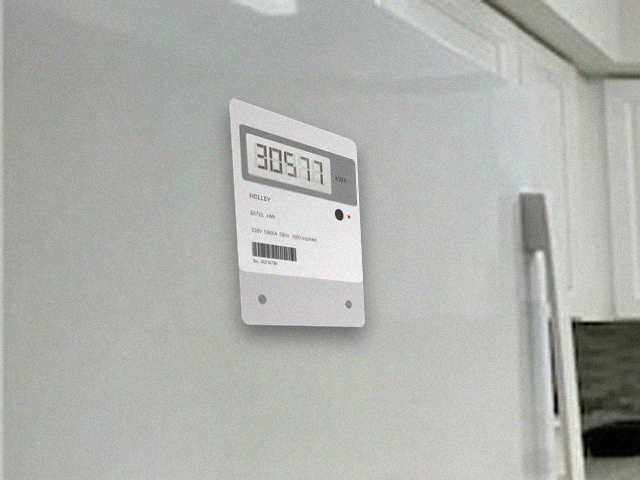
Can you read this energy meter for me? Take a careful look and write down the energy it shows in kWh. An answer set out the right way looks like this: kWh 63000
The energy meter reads kWh 30577
